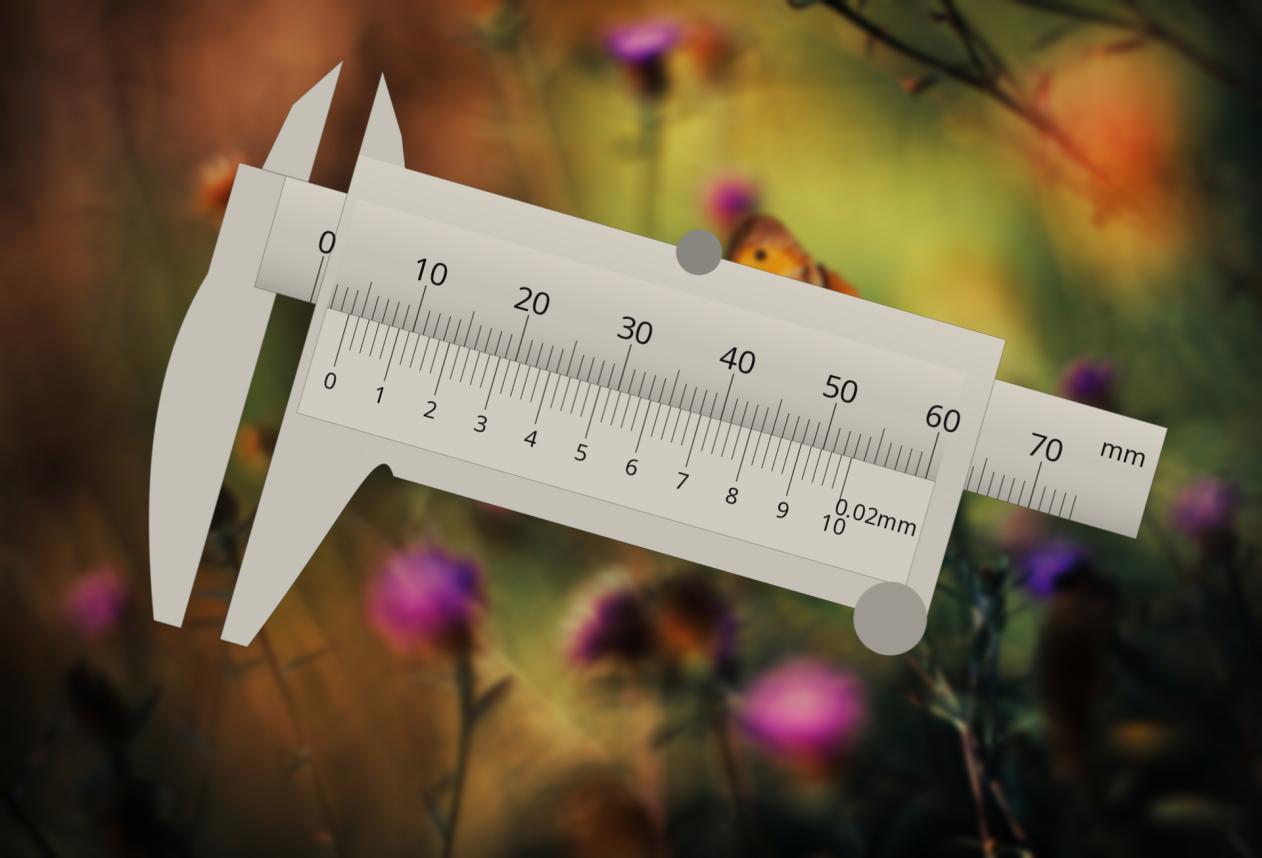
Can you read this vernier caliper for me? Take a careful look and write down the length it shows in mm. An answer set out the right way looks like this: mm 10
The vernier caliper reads mm 3.8
